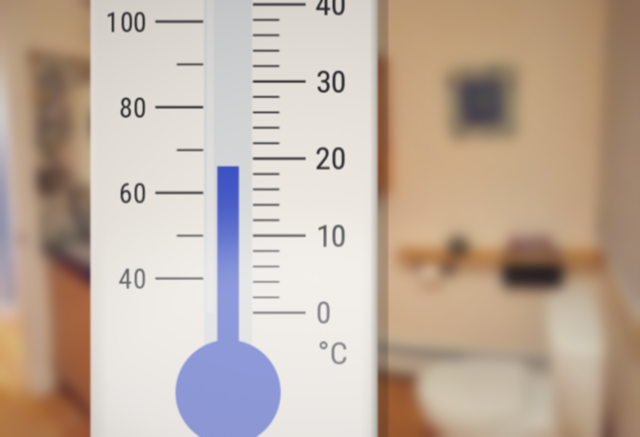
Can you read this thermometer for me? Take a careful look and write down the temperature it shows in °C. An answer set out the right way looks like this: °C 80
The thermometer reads °C 19
